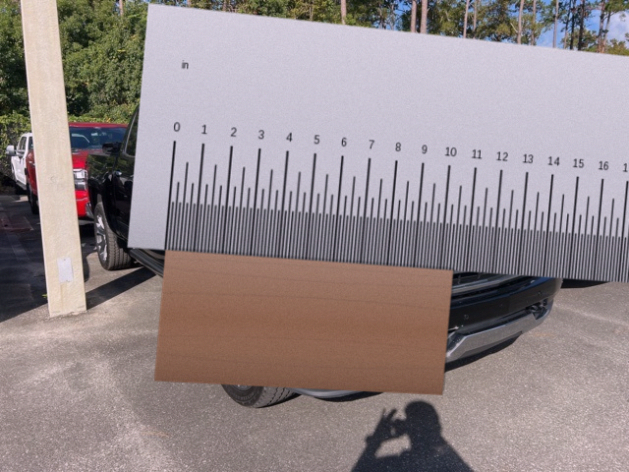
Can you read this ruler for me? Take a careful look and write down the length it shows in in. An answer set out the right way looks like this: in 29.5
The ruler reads in 10.5
